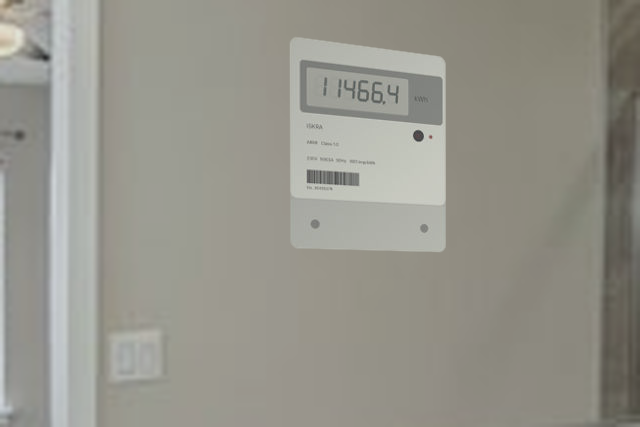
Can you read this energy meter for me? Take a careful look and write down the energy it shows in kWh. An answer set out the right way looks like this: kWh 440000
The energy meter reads kWh 11466.4
